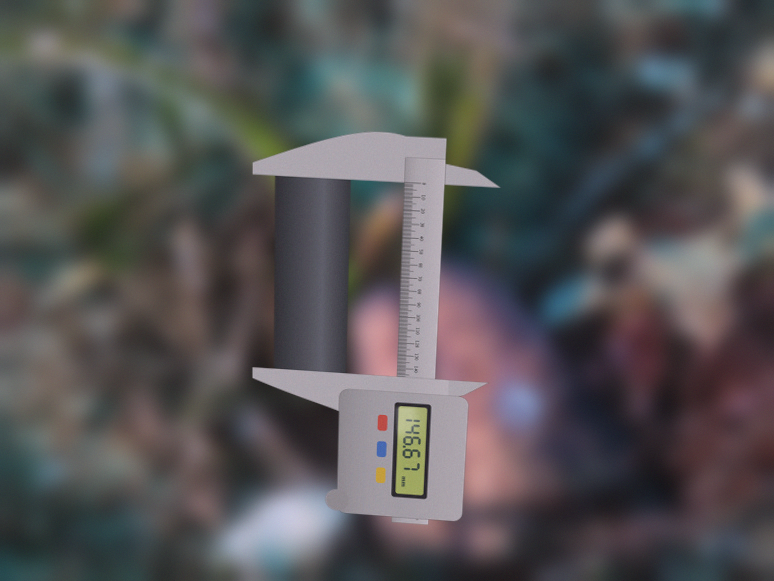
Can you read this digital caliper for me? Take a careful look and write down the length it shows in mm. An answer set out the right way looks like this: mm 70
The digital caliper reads mm 146.67
